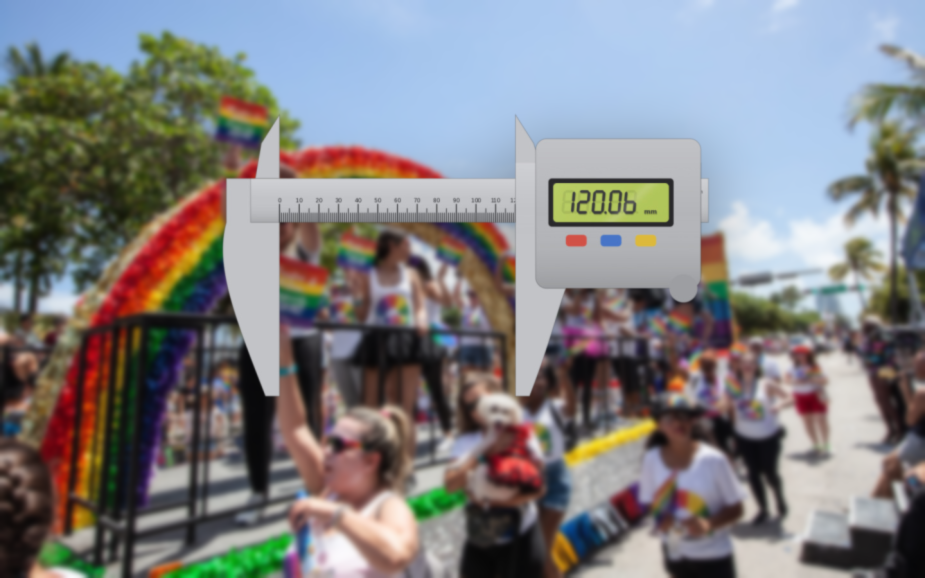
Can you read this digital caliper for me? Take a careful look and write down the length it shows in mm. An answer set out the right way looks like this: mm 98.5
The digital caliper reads mm 120.06
